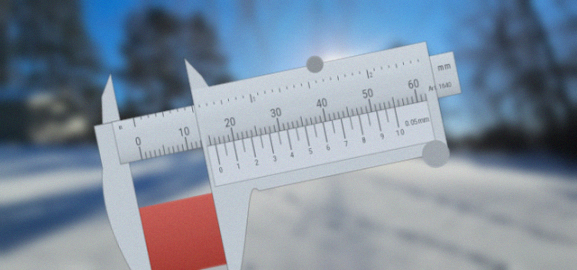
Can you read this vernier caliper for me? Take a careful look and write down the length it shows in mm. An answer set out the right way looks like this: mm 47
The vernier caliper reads mm 16.0
